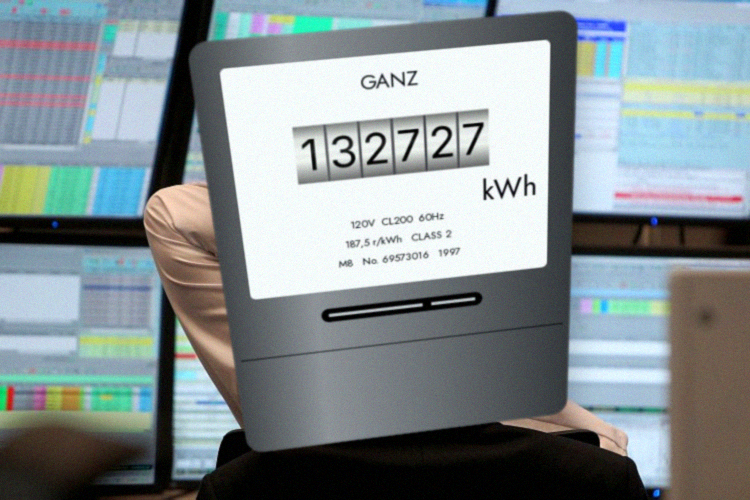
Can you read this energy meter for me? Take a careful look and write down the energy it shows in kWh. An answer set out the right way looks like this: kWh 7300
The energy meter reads kWh 132727
